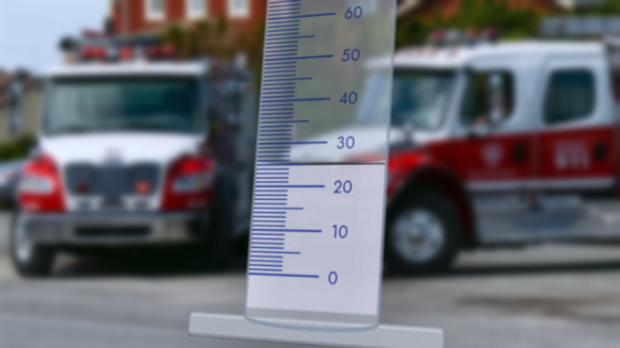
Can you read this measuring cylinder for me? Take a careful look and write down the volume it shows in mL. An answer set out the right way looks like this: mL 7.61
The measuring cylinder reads mL 25
